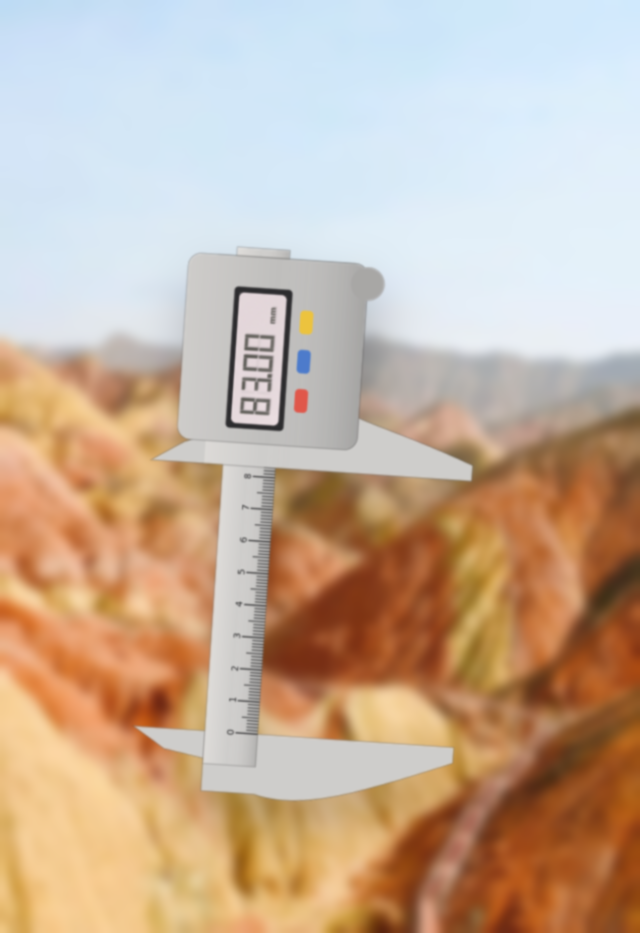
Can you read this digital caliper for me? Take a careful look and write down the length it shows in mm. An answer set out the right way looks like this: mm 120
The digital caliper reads mm 83.00
